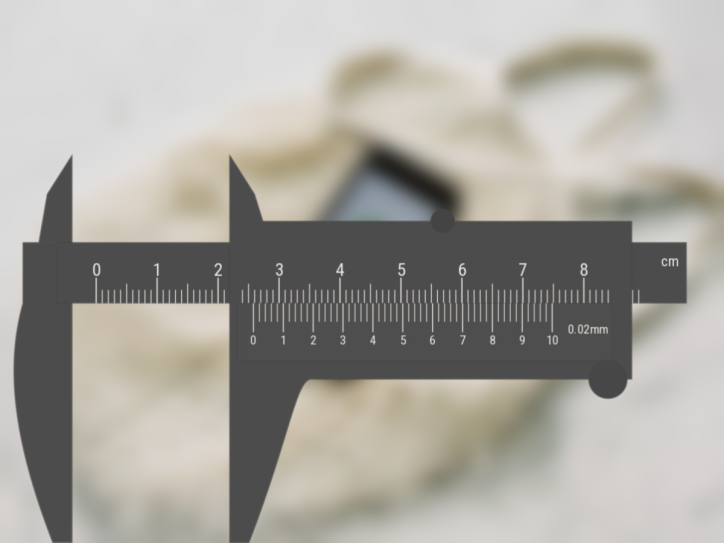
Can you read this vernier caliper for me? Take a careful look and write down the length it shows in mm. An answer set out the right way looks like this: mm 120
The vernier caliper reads mm 25.8
